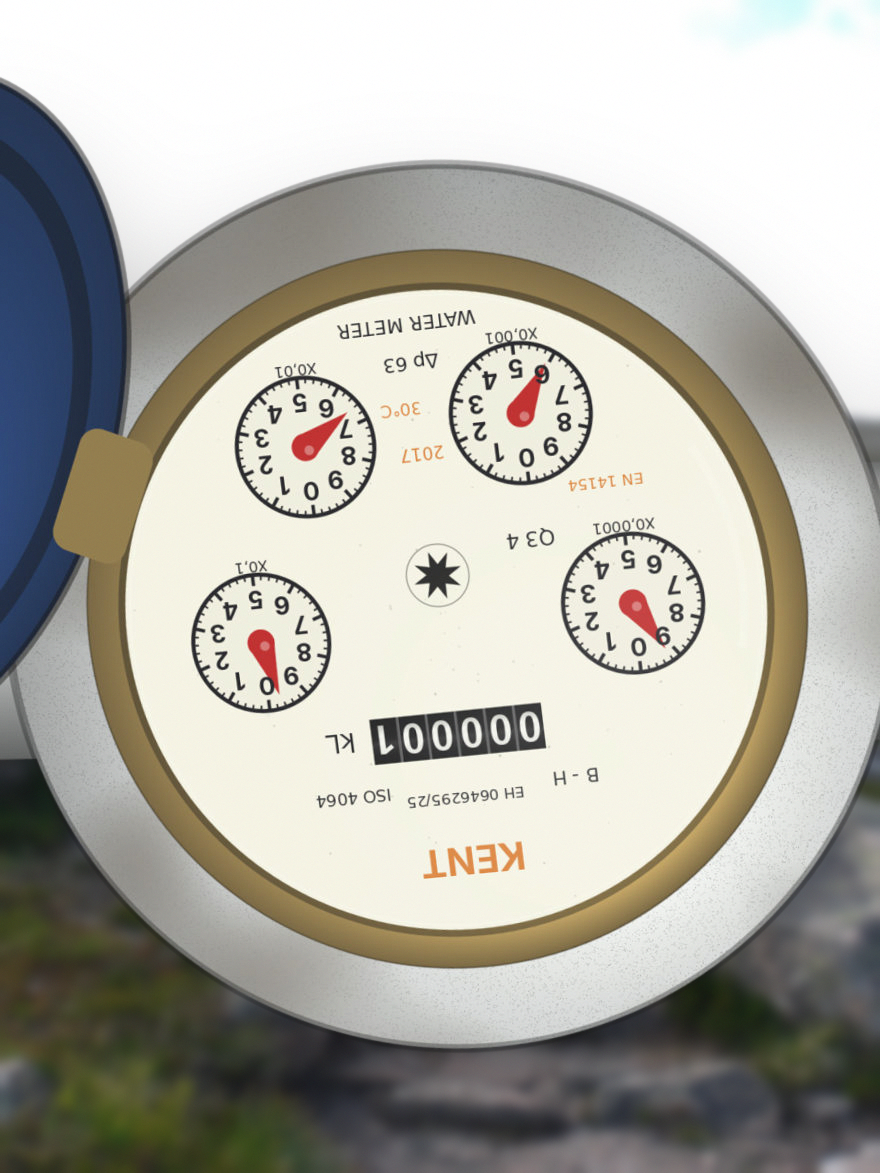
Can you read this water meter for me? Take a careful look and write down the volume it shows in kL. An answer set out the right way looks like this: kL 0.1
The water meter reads kL 0.9659
